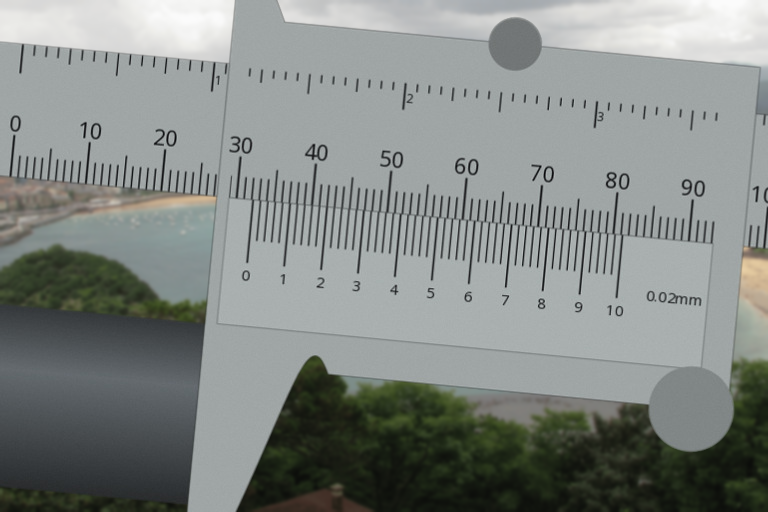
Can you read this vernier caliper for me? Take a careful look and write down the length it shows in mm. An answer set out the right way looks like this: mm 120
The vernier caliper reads mm 32.2
